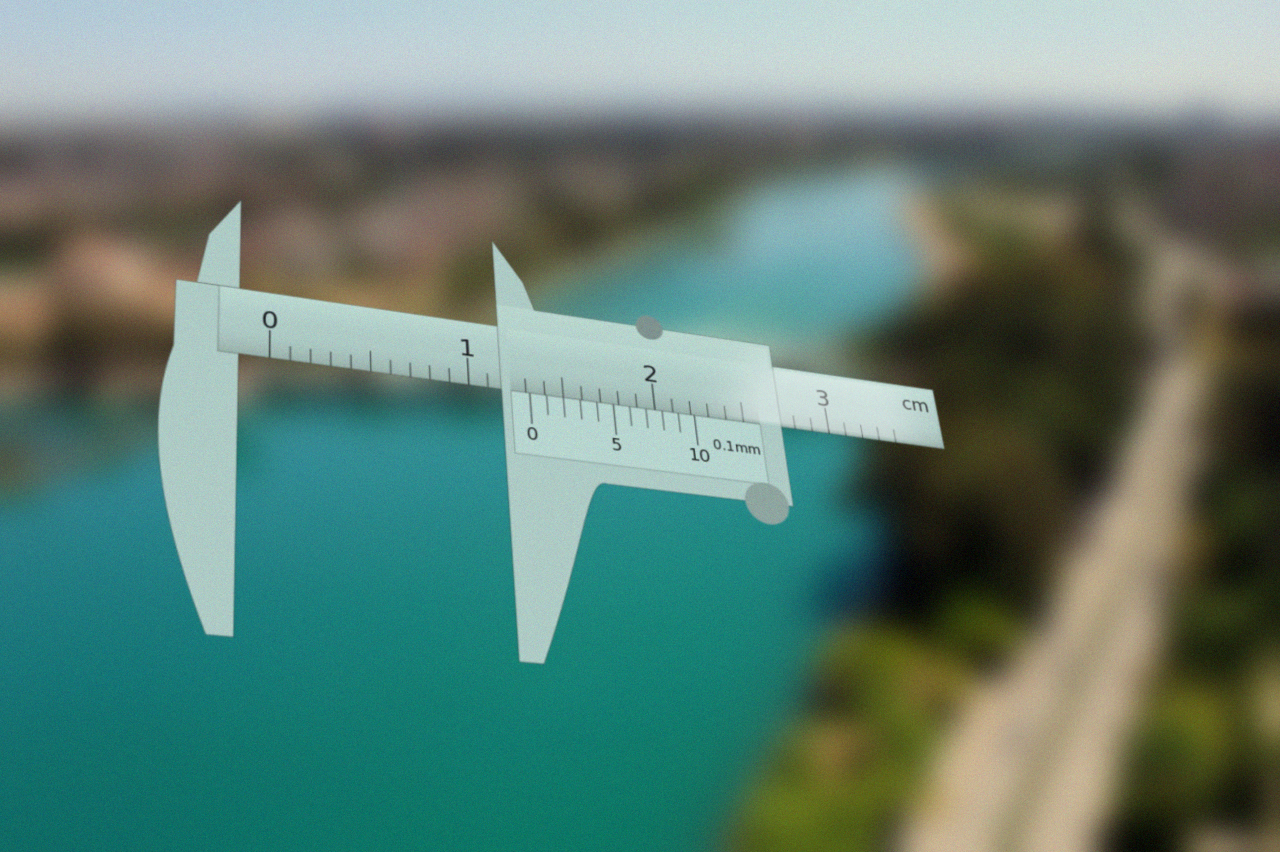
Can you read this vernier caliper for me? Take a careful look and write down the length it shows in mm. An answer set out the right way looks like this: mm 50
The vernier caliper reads mm 13.2
